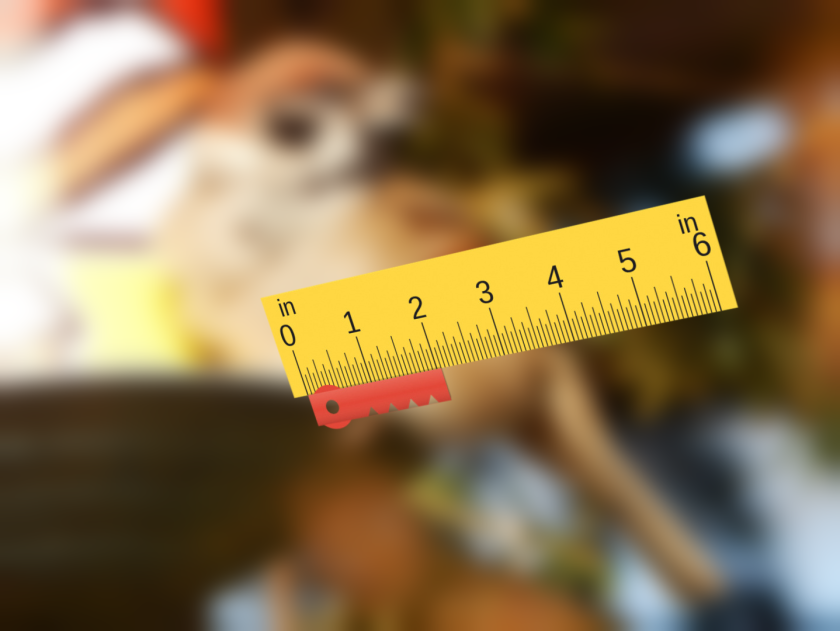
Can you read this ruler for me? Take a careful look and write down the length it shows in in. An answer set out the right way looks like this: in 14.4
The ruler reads in 2.0625
